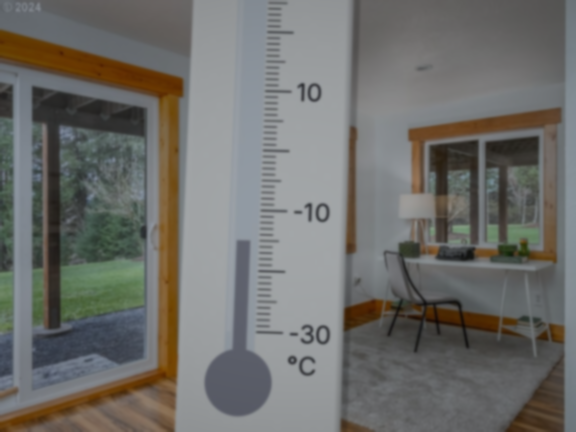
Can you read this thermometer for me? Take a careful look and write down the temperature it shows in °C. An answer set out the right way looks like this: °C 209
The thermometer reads °C -15
